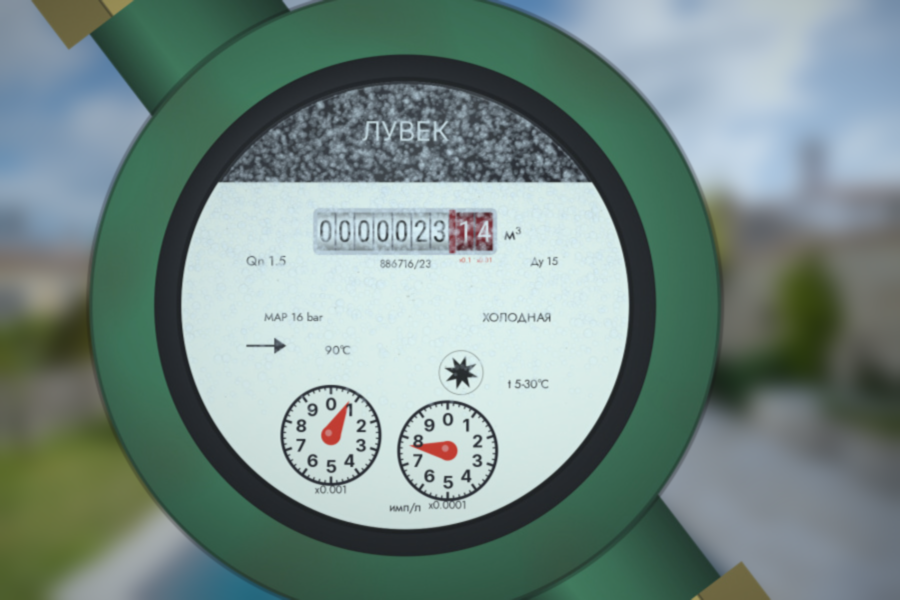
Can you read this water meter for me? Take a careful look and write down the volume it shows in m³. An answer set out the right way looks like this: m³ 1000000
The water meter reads m³ 23.1407
